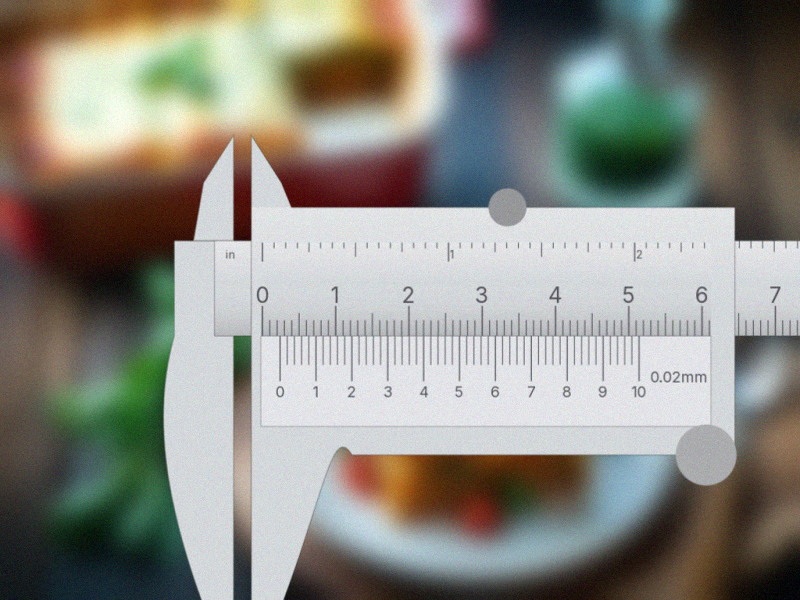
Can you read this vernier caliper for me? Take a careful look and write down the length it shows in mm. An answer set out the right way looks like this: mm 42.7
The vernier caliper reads mm 2.4
